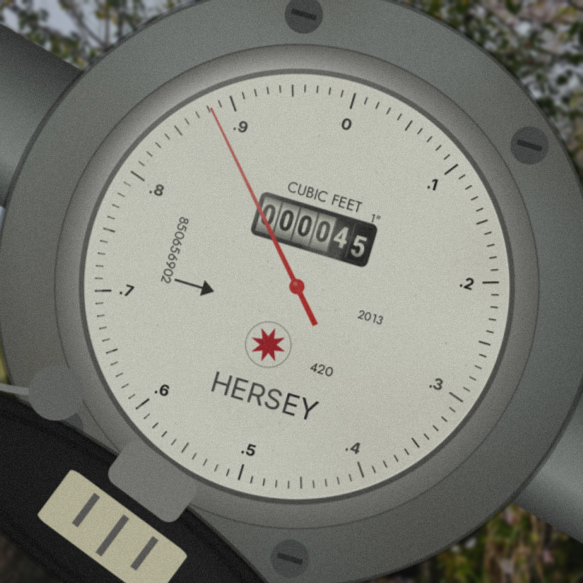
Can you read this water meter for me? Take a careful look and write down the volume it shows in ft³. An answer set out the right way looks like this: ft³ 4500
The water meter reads ft³ 44.88
